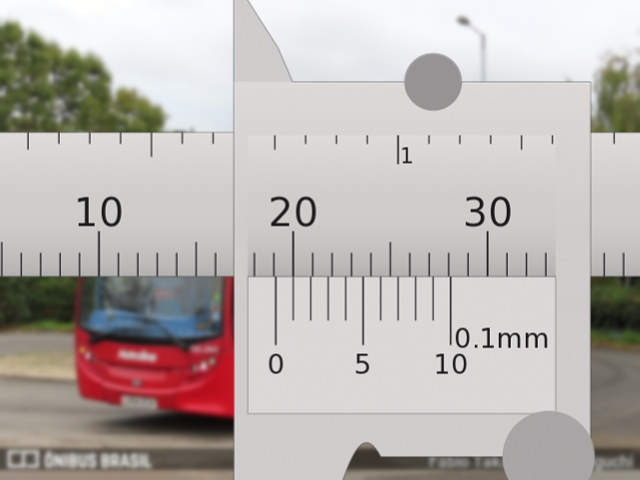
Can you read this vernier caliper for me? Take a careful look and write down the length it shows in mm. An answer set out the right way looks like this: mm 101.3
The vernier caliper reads mm 19.1
